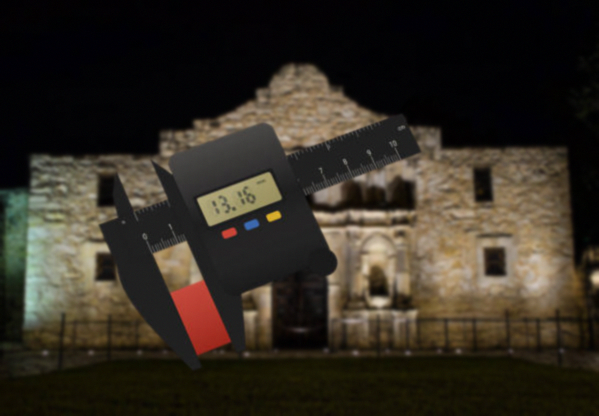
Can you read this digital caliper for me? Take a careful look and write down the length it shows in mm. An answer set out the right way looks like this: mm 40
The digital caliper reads mm 13.16
